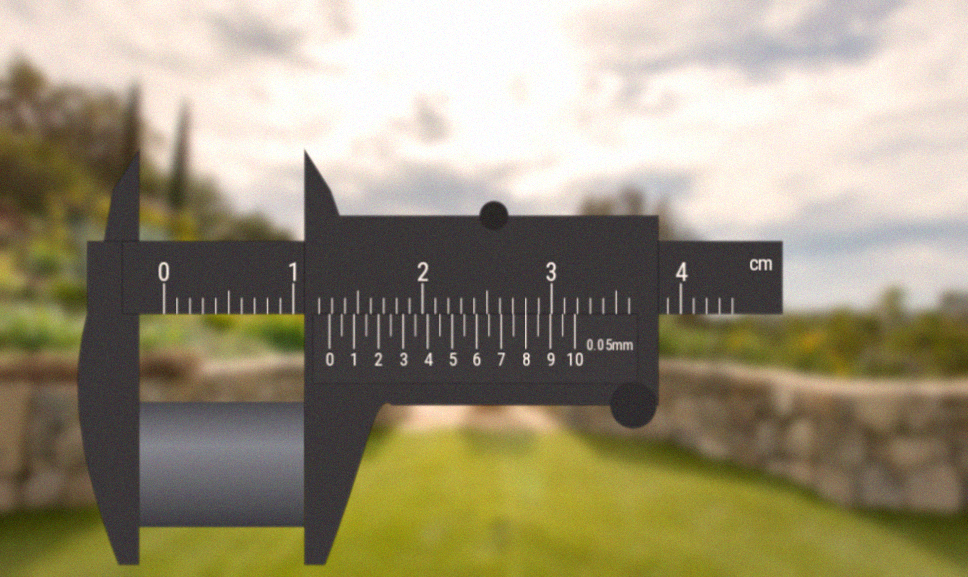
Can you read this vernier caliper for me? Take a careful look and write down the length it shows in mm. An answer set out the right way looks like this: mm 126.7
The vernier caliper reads mm 12.8
